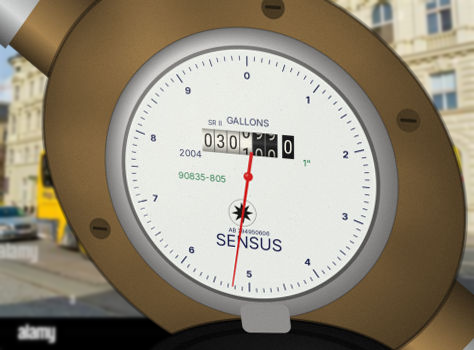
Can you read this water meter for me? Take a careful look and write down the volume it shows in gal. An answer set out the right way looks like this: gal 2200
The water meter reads gal 300995.2
